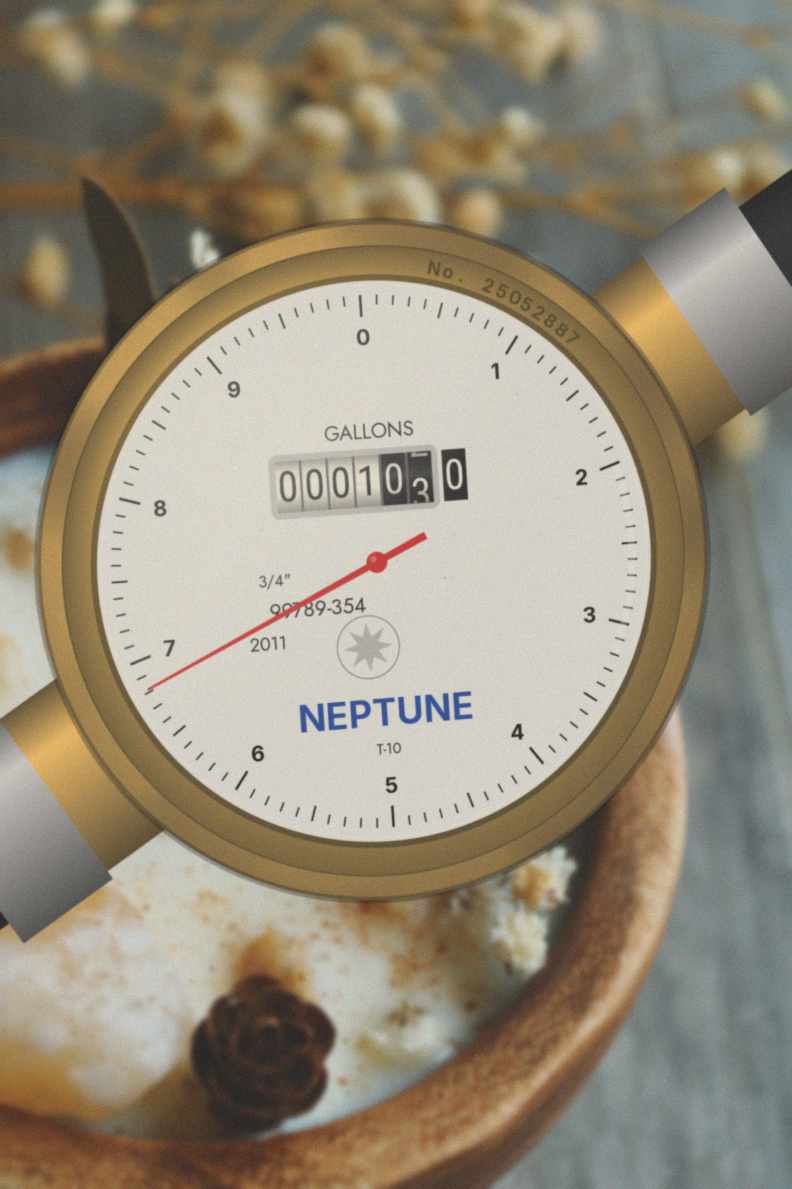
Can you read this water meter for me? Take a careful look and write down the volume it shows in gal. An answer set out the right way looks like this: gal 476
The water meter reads gal 1026.8
